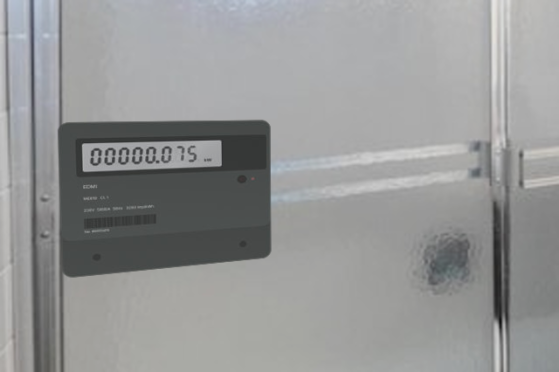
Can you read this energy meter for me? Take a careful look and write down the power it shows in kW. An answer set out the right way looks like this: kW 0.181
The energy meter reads kW 0.075
